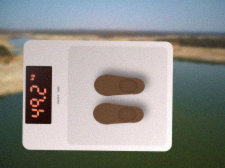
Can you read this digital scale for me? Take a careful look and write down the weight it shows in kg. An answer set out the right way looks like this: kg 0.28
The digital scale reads kg 49.2
